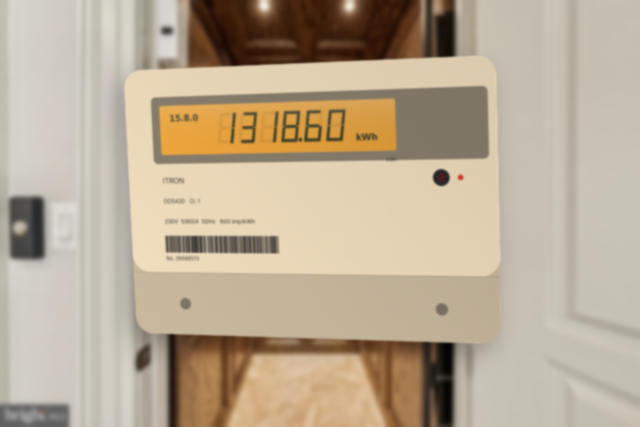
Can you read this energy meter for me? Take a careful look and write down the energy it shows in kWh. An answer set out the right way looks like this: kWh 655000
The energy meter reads kWh 1318.60
